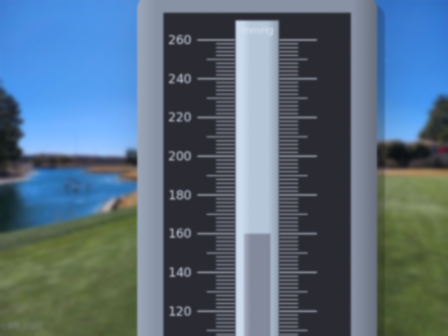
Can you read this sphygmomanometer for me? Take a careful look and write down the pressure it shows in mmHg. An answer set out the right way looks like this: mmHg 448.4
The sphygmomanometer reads mmHg 160
